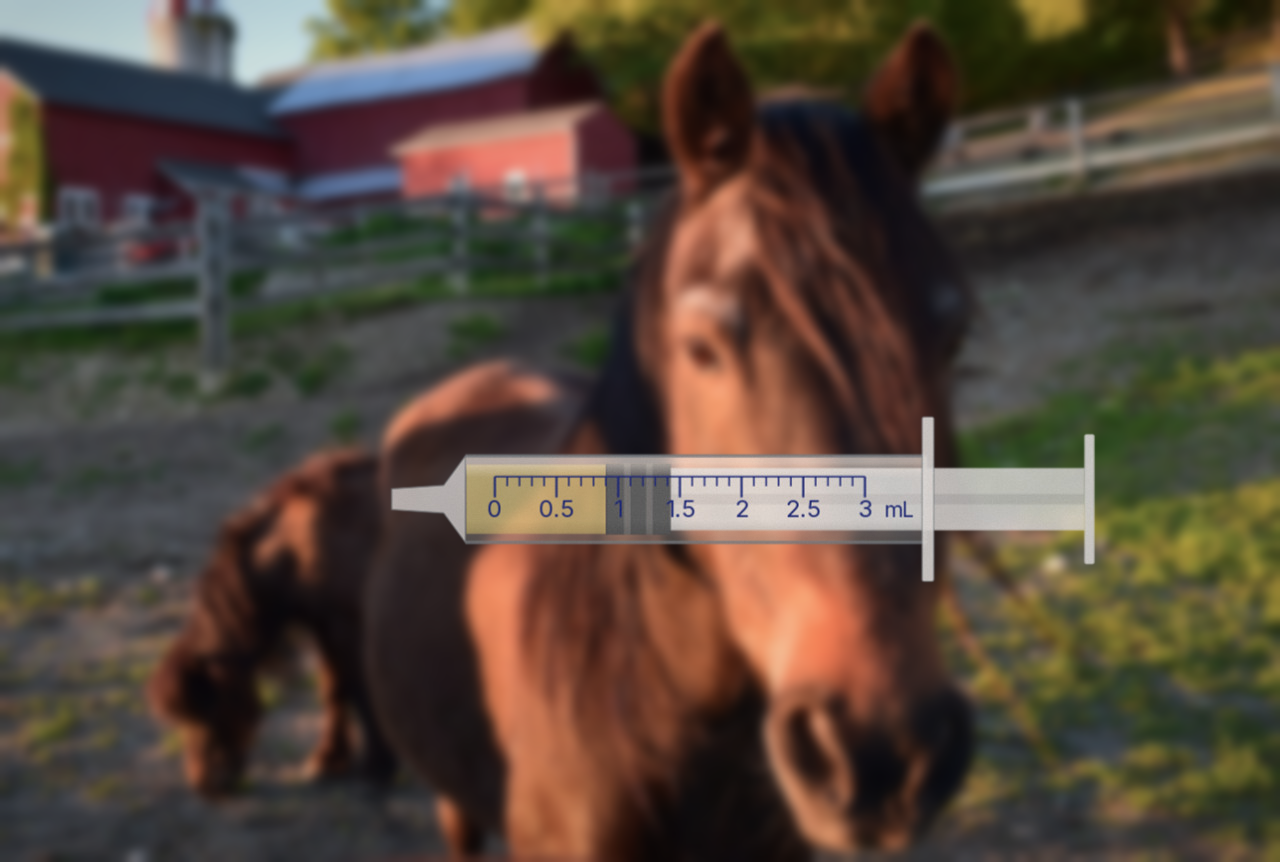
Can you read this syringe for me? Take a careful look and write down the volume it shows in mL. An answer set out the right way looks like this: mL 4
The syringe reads mL 0.9
